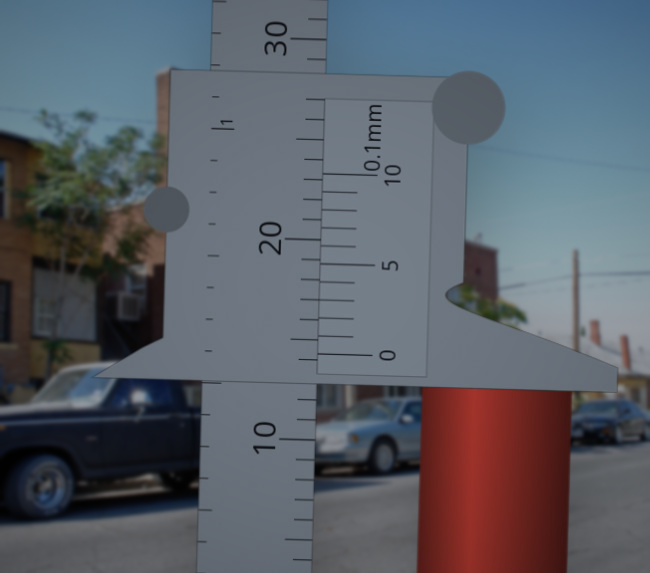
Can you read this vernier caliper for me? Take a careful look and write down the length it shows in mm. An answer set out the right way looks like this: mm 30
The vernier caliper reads mm 14.3
